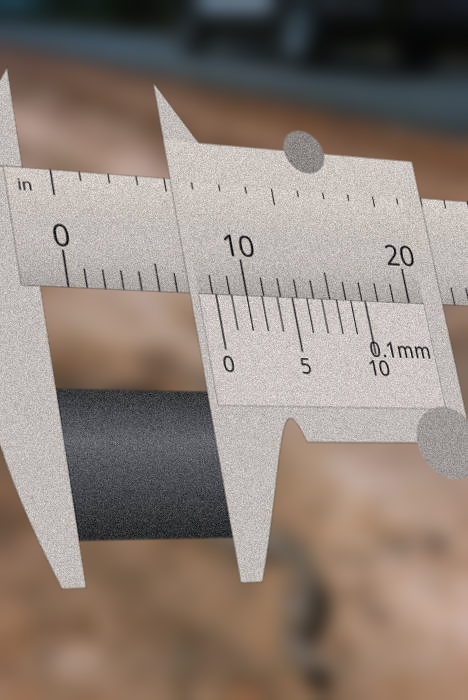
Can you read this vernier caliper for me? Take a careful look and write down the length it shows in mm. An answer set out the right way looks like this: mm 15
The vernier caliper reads mm 8.2
